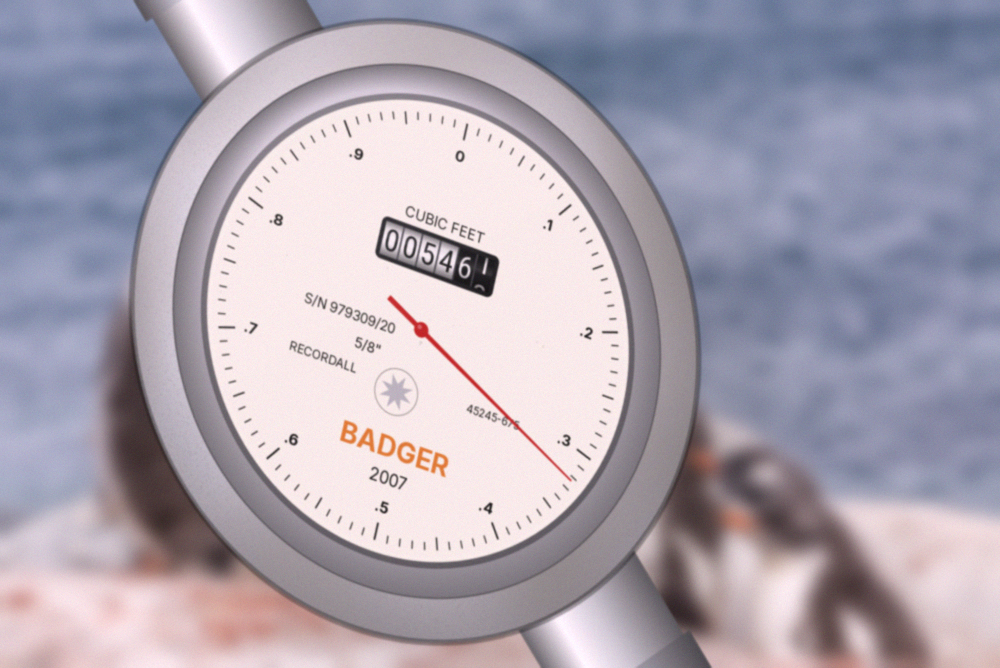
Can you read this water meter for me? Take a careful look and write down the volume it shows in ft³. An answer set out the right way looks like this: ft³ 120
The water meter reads ft³ 5461.32
